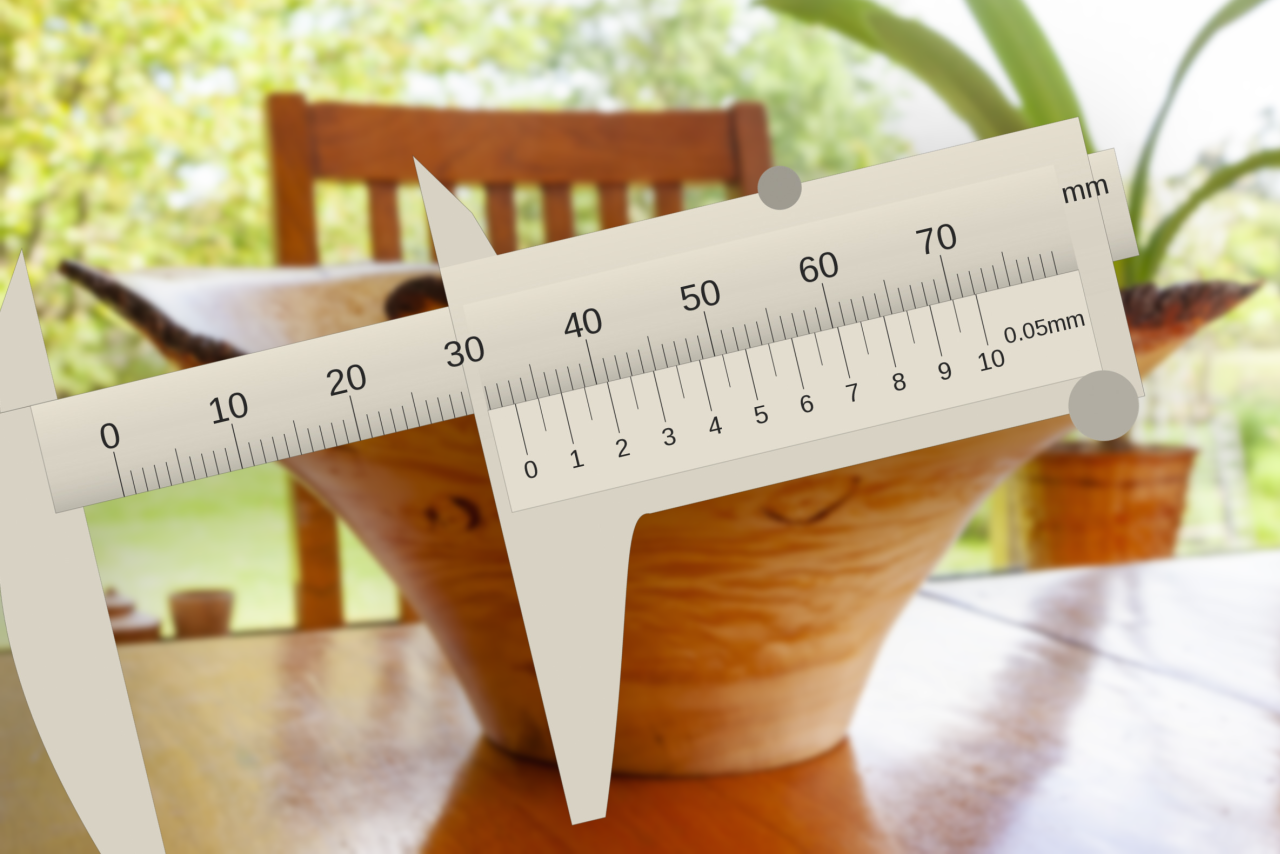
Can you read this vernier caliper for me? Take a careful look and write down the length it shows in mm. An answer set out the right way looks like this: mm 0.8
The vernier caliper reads mm 33.1
